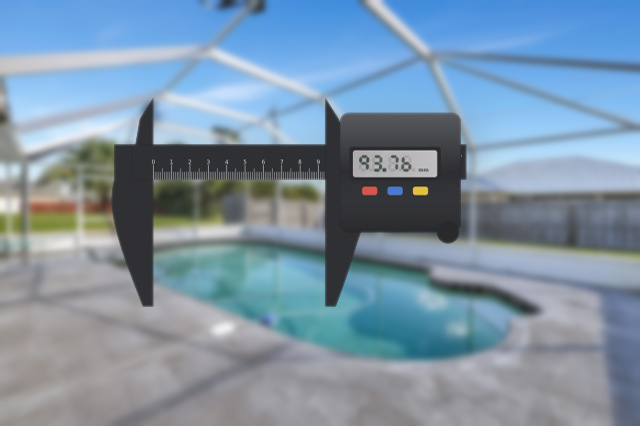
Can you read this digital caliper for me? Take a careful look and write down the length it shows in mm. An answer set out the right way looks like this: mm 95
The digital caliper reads mm 93.76
